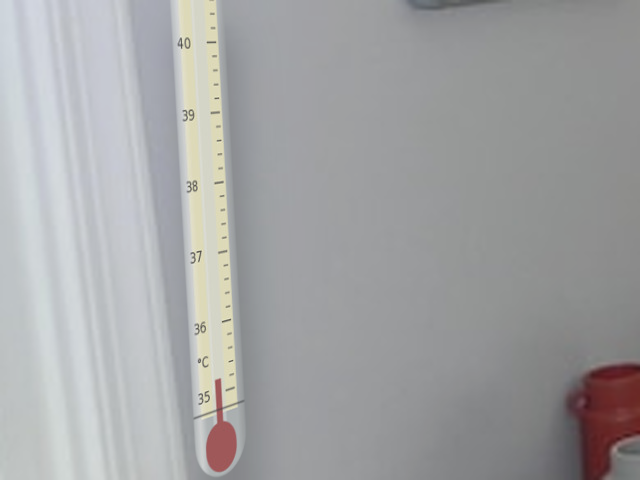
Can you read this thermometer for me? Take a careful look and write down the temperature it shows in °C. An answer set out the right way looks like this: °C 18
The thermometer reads °C 35.2
